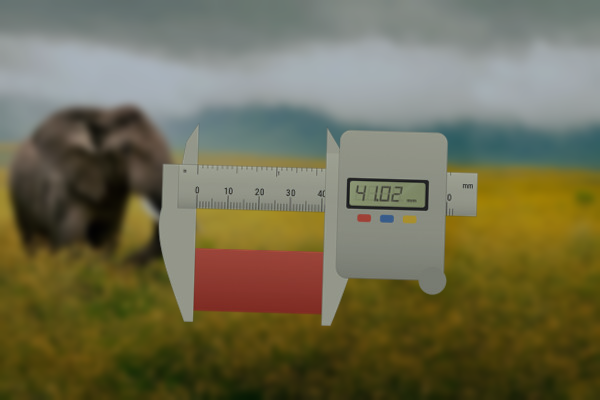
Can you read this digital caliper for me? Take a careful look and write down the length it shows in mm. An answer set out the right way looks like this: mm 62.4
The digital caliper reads mm 41.02
